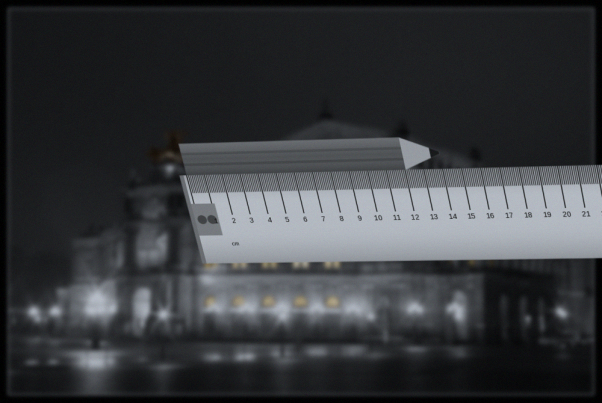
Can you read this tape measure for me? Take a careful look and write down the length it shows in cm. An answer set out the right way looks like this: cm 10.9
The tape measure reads cm 14
